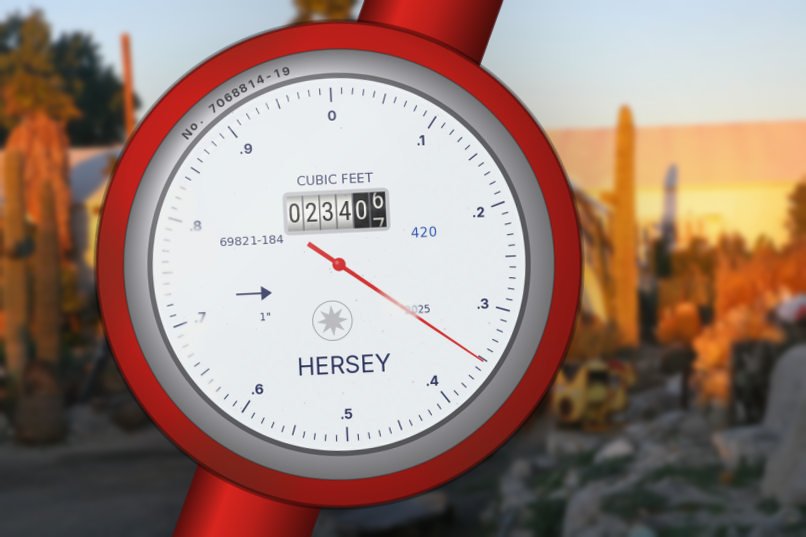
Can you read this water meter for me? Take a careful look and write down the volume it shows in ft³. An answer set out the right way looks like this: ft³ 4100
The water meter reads ft³ 23406.35
